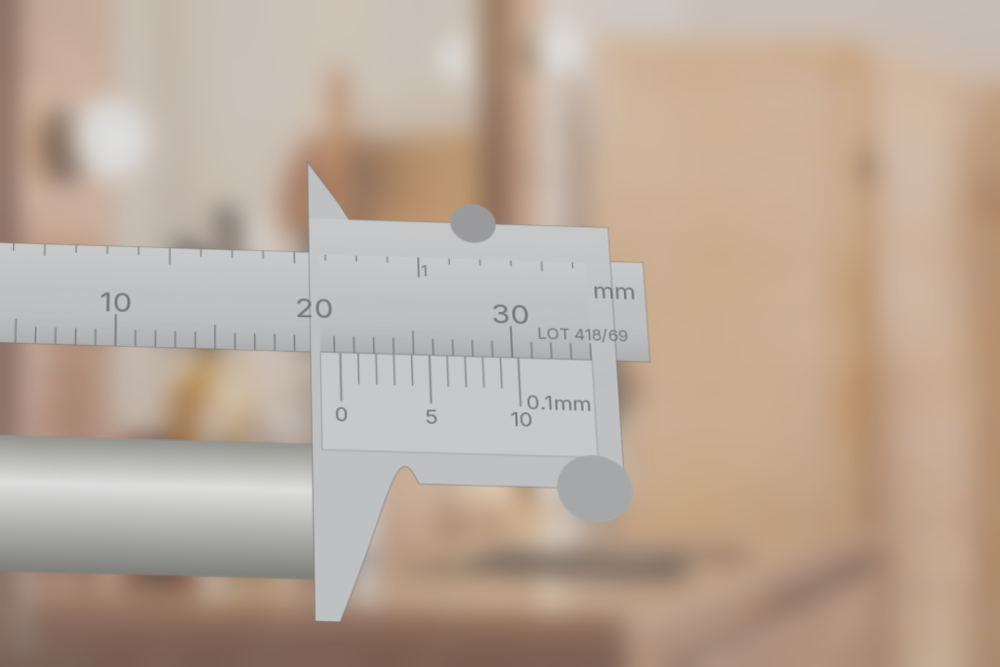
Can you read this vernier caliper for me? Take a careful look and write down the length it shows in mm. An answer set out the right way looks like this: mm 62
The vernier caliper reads mm 21.3
